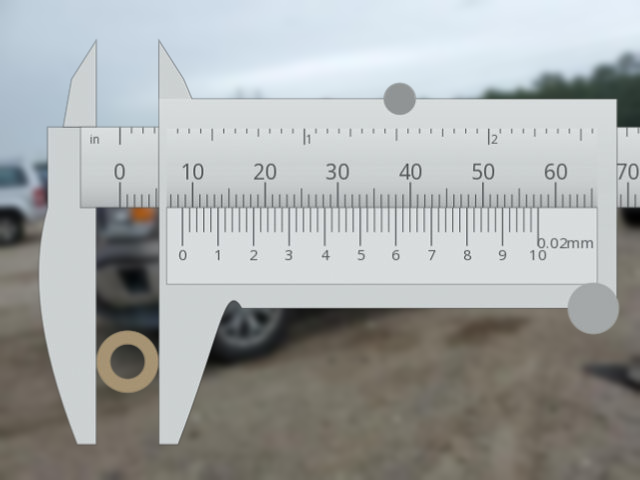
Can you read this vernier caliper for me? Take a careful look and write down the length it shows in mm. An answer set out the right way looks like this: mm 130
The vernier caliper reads mm 8.6
